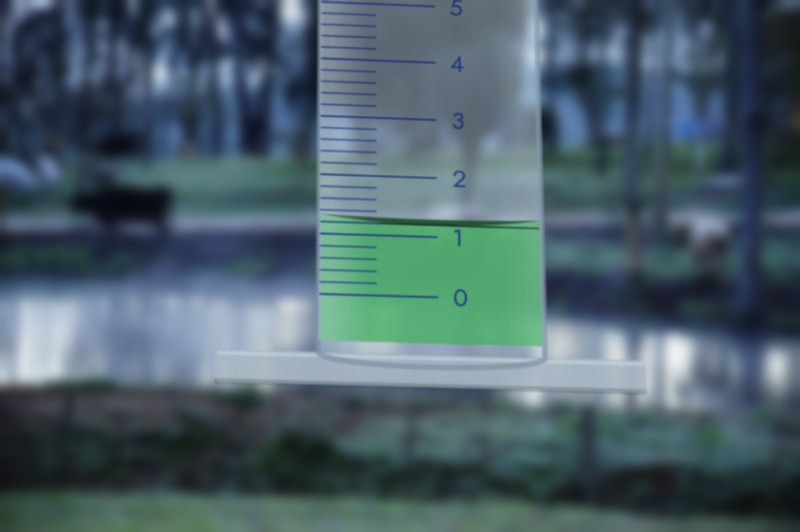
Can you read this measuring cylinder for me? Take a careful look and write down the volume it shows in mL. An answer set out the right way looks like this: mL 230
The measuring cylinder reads mL 1.2
